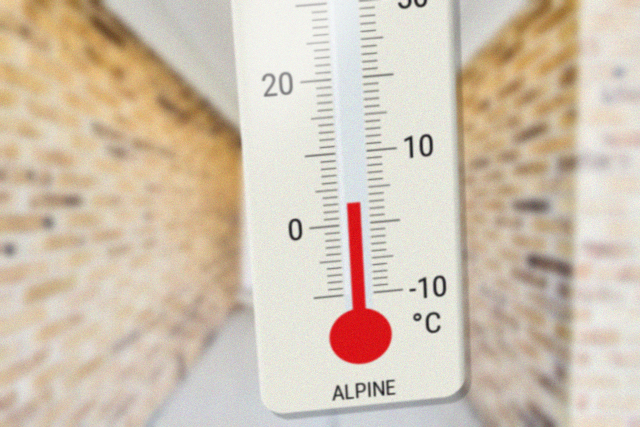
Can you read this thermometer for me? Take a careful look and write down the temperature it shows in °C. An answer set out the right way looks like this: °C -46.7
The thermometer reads °C 3
